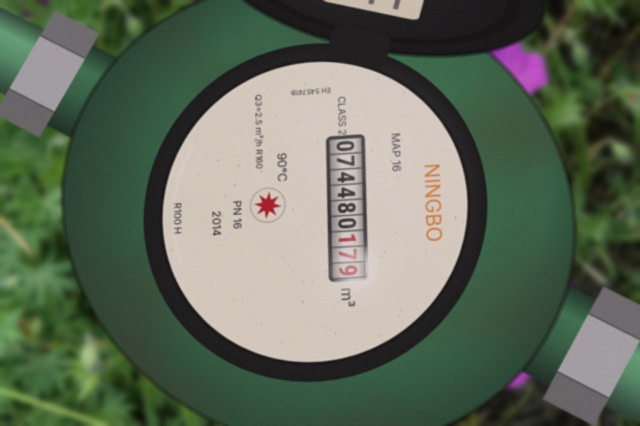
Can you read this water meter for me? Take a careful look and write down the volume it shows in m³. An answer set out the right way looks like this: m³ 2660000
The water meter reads m³ 74480.179
